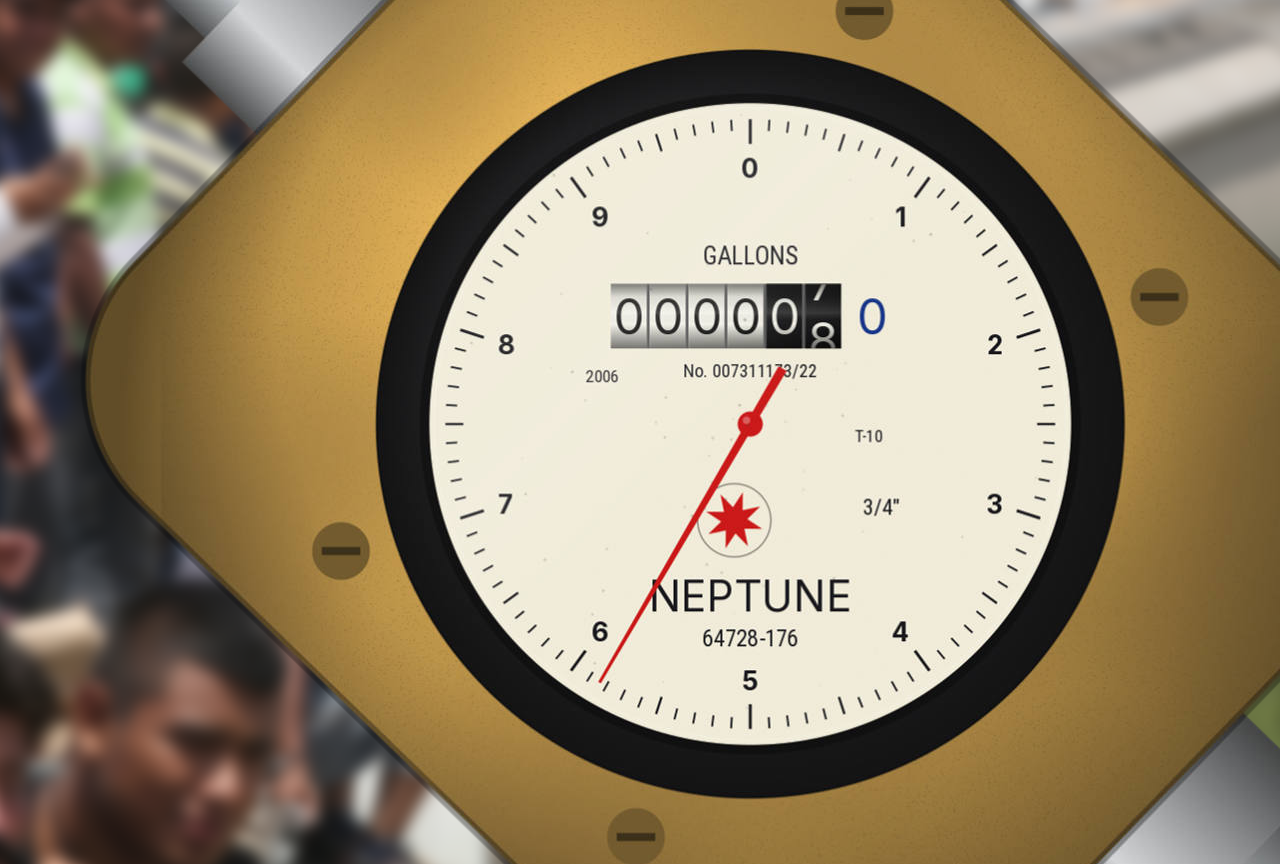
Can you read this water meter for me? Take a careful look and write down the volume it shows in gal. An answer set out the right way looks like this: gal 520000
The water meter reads gal 75.8
